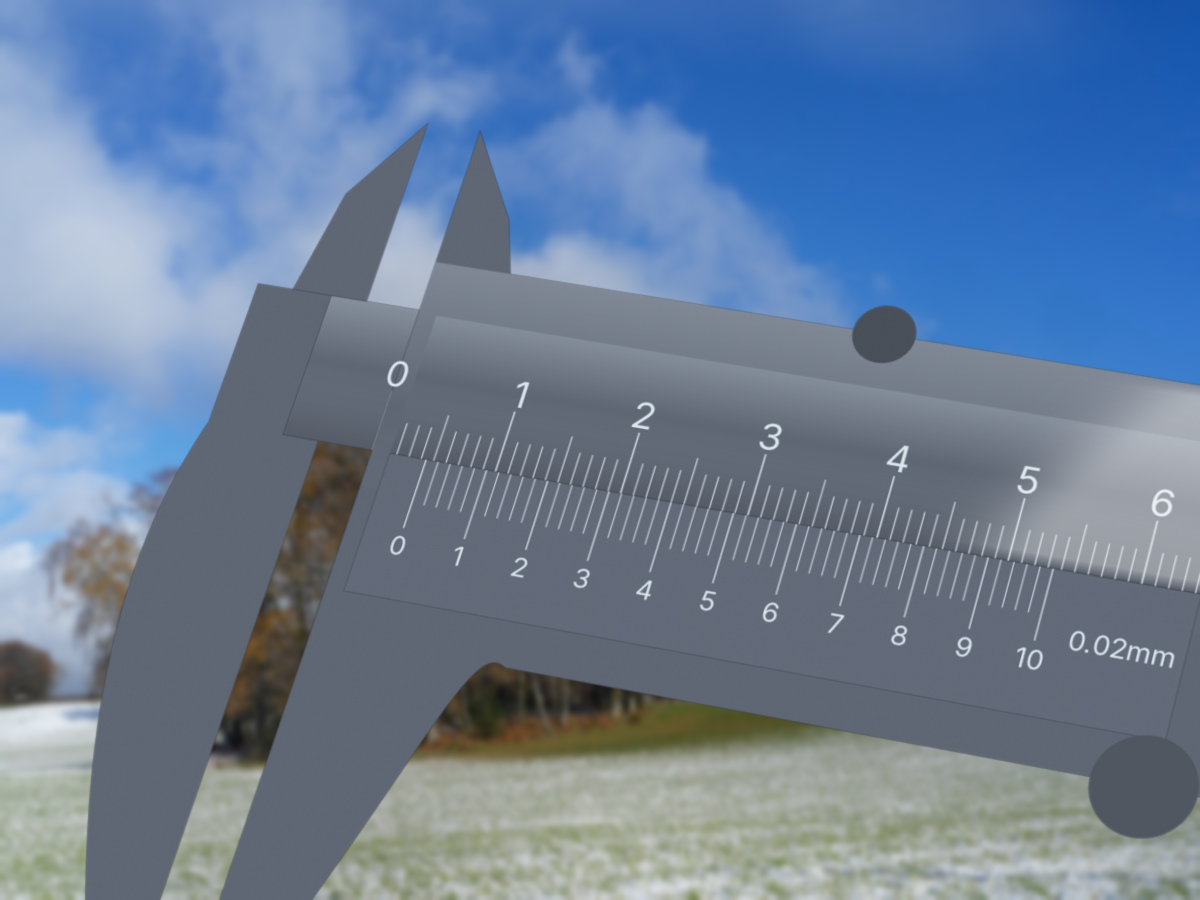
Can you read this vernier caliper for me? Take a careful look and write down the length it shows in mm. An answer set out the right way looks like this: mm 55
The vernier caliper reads mm 4.4
